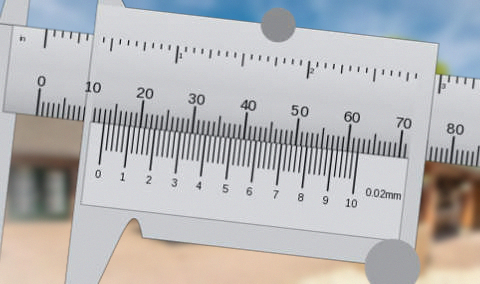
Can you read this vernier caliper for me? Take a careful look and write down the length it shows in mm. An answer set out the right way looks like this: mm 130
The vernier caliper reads mm 13.0
